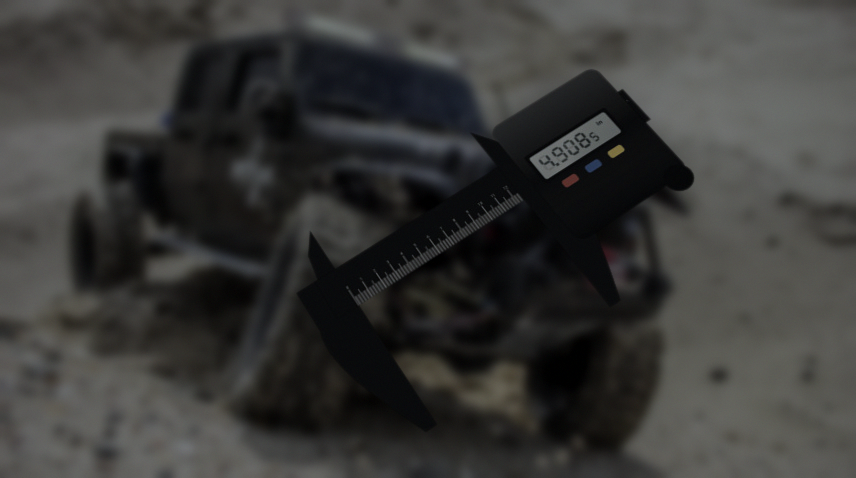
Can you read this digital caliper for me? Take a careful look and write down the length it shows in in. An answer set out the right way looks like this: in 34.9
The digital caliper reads in 4.9085
